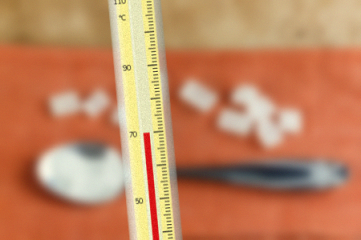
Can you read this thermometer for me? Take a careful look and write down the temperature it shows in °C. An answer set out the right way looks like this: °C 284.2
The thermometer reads °C 70
